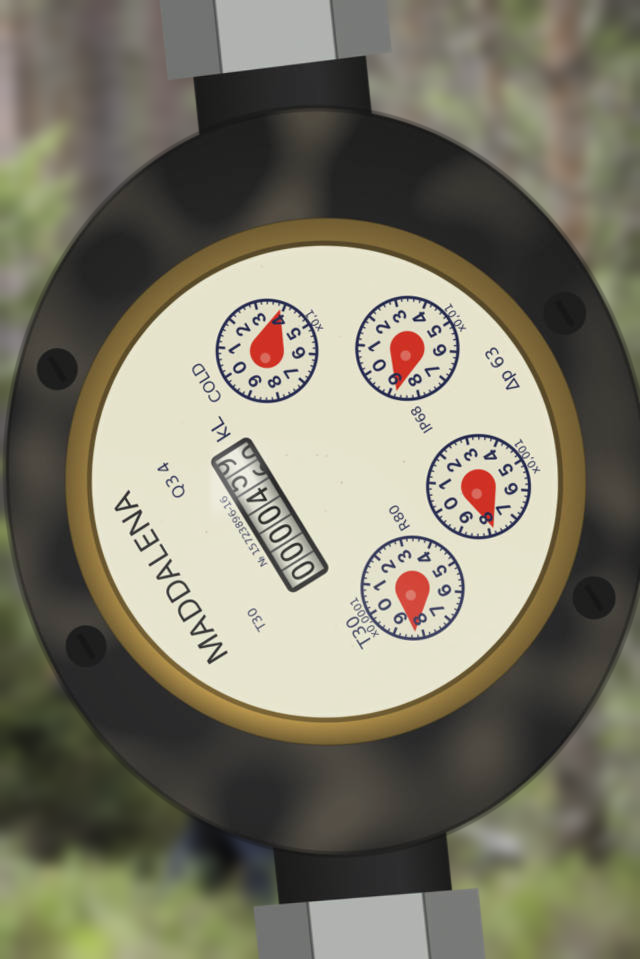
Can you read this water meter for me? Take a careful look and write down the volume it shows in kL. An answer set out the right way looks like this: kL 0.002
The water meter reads kL 459.3878
